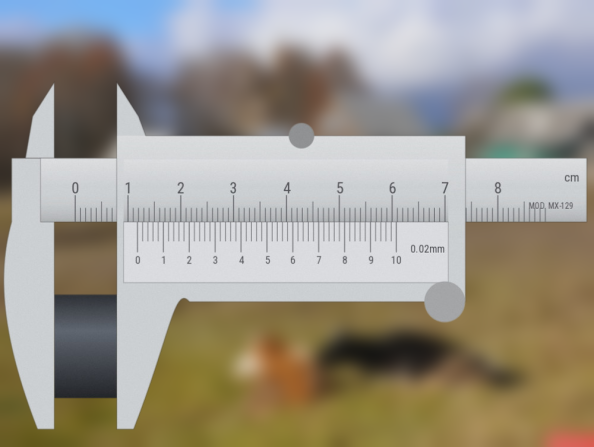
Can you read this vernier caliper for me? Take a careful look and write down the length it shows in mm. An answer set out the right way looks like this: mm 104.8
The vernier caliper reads mm 11.8
